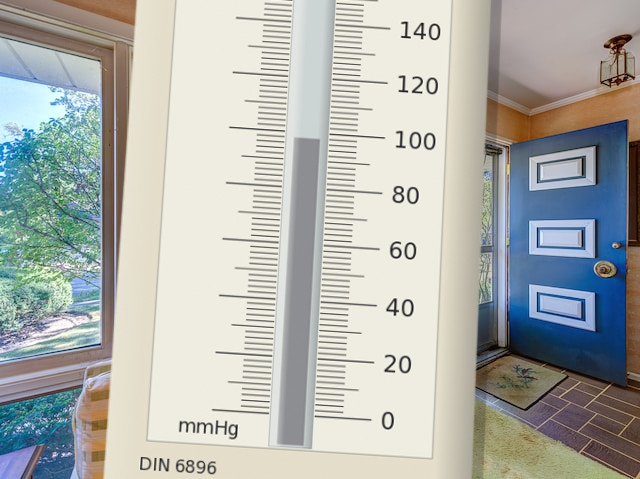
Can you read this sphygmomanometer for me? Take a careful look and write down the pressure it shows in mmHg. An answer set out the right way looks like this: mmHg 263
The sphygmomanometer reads mmHg 98
